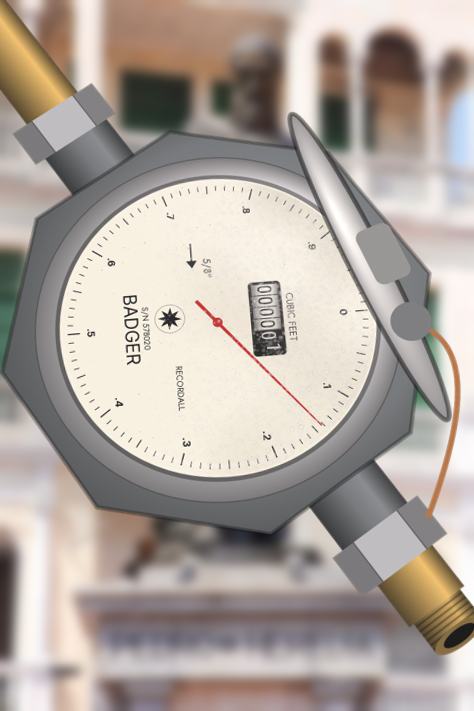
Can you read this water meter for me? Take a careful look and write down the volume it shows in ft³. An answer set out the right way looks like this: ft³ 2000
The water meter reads ft³ 1.14
